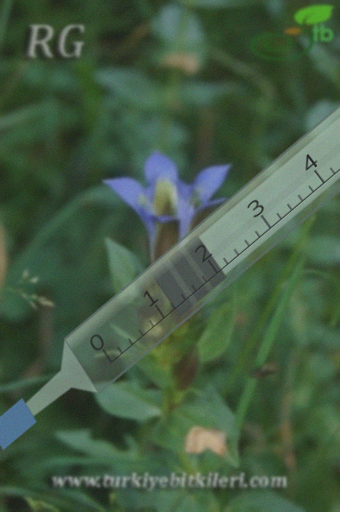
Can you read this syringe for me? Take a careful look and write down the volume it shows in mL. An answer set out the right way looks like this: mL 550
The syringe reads mL 1.2
